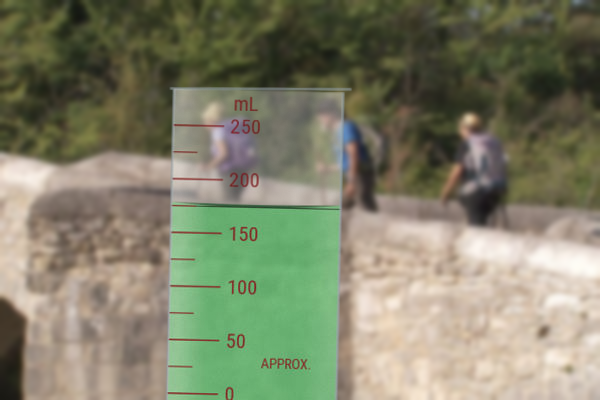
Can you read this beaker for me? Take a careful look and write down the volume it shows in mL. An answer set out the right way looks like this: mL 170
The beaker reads mL 175
